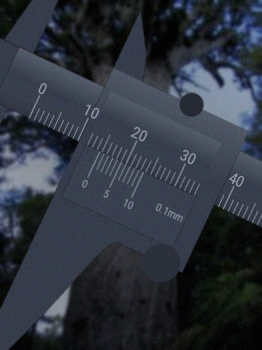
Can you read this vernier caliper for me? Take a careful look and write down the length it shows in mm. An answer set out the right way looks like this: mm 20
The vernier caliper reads mm 14.6
